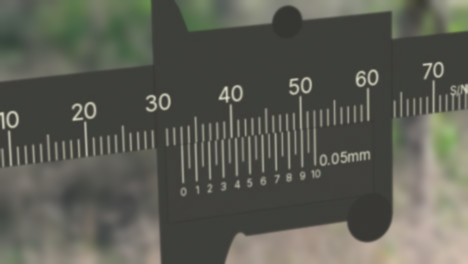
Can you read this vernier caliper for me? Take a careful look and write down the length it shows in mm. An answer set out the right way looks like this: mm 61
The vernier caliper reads mm 33.0
